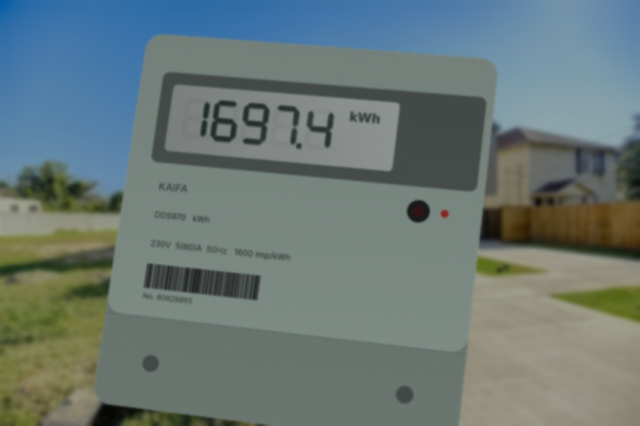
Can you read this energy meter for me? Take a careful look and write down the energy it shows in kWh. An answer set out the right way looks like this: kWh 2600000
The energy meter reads kWh 1697.4
